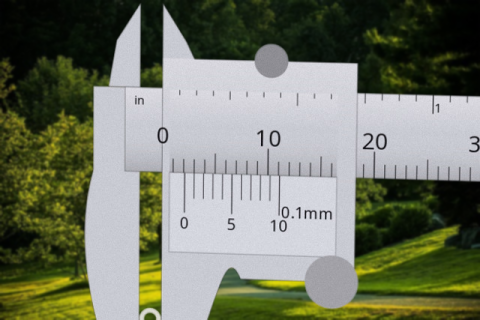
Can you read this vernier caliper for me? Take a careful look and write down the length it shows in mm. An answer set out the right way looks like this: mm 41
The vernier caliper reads mm 2.1
